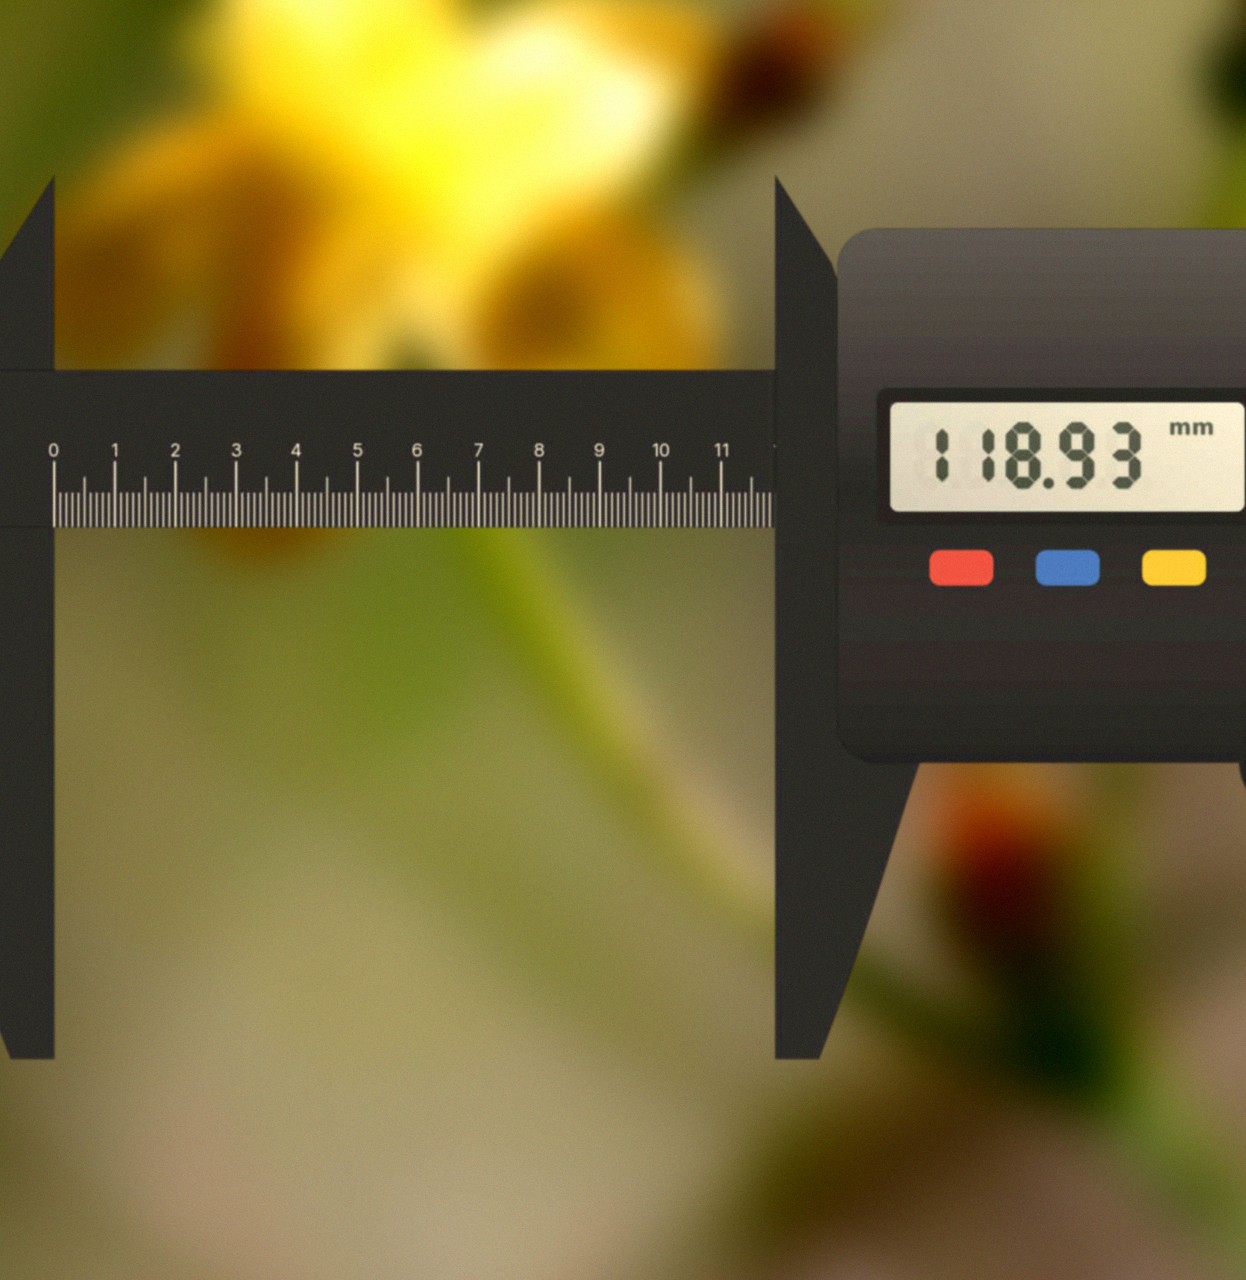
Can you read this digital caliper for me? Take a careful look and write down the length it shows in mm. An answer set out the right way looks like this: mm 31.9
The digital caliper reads mm 118.93
